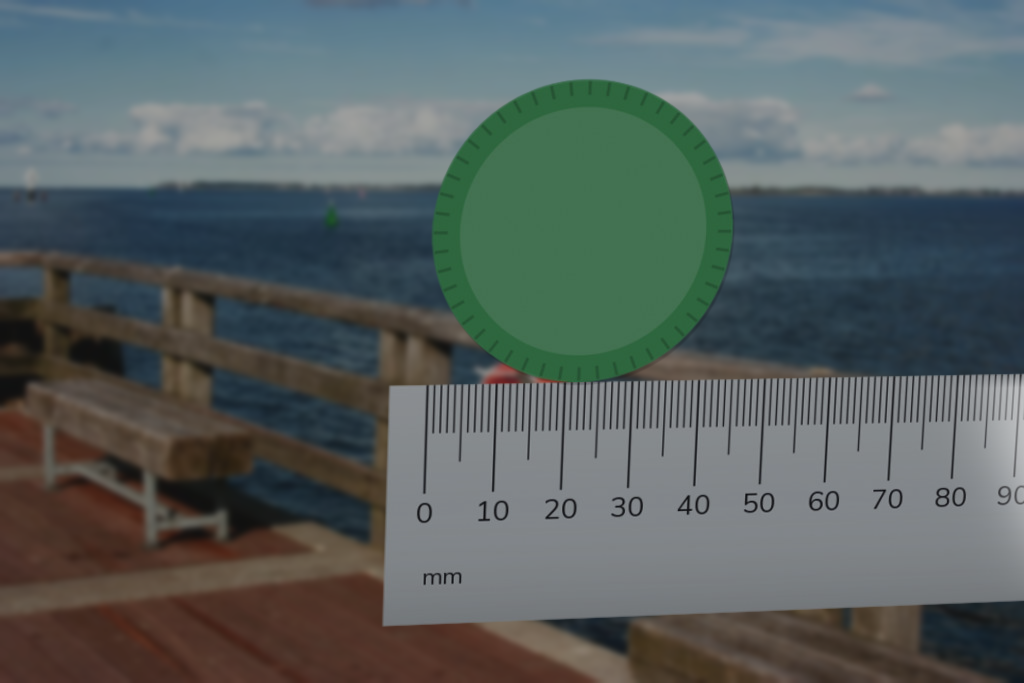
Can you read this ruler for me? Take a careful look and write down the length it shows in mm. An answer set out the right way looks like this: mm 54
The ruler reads mm 44
